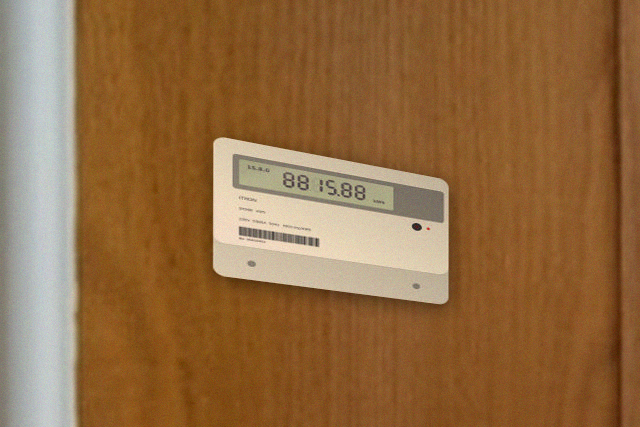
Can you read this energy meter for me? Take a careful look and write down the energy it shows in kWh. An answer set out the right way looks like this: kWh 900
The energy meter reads kWh 8815.88
